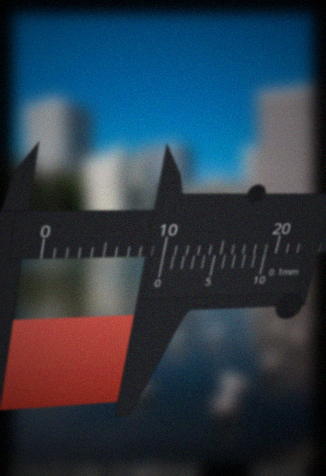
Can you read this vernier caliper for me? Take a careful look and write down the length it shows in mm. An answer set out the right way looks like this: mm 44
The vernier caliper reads mm 10.0
